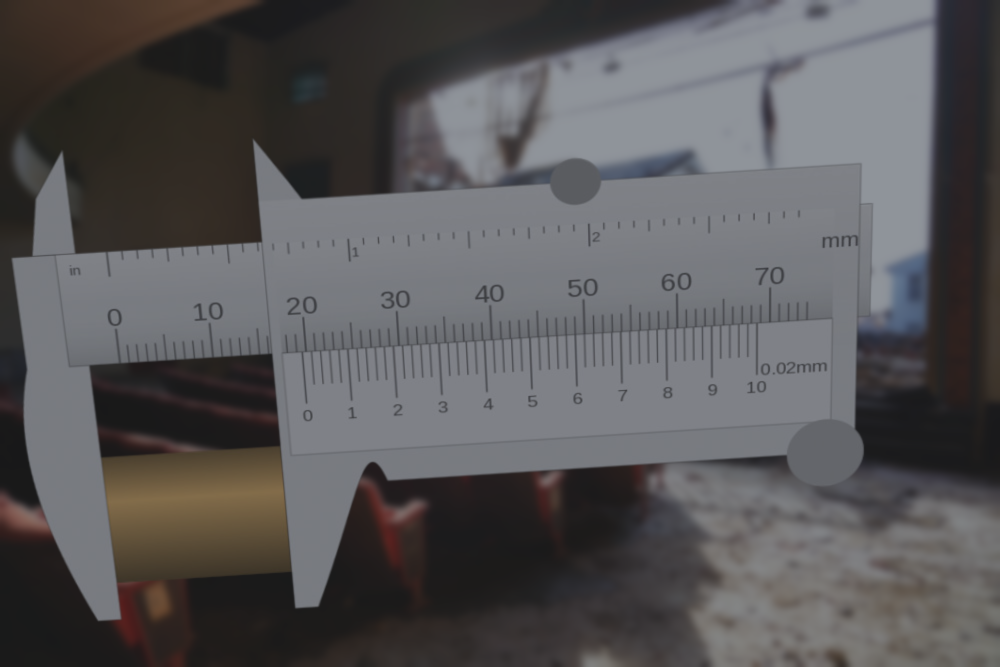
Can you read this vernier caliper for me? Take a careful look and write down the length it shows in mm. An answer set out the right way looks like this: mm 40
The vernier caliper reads mm 19.6
